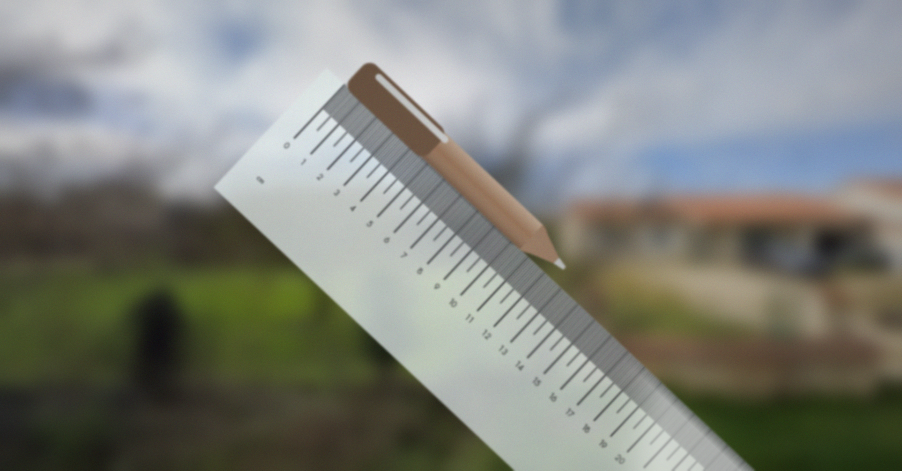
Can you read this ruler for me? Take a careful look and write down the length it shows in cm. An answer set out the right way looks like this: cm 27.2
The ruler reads cm 12.5
